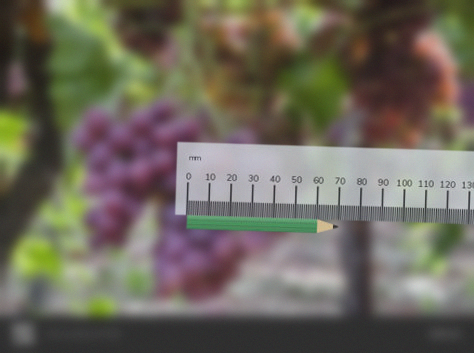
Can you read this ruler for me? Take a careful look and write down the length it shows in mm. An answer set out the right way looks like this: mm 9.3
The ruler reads mm 70
